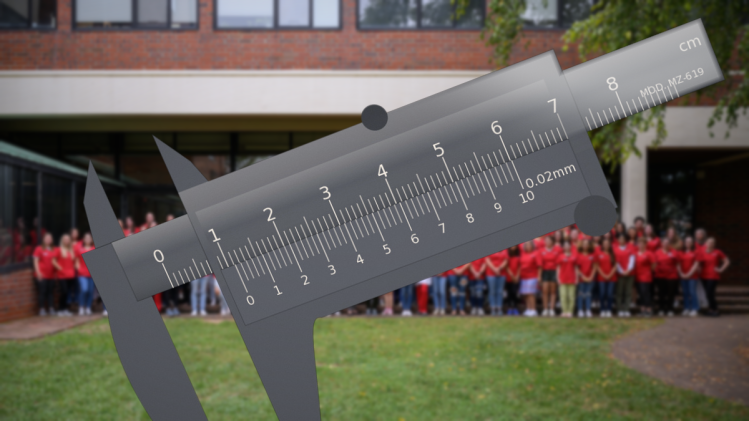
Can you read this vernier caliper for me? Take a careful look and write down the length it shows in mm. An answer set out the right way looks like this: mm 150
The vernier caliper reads mm 11.2
